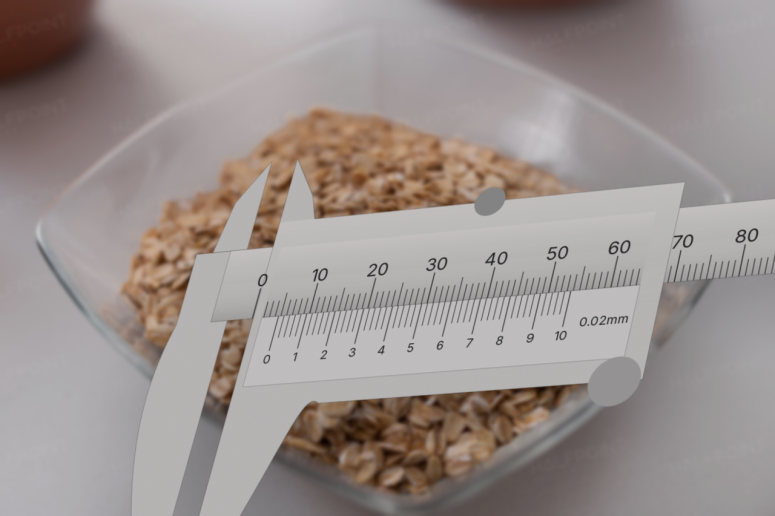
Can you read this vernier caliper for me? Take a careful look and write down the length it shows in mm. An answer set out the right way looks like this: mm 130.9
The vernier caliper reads mm 4.6
